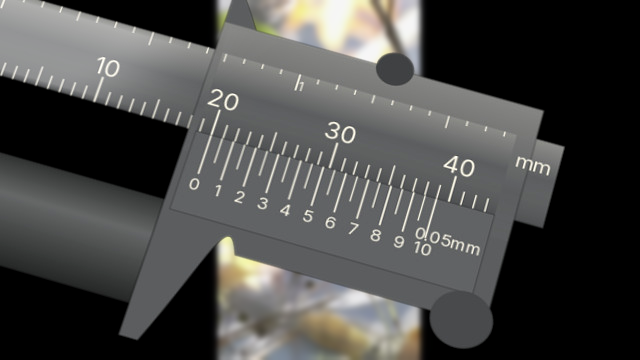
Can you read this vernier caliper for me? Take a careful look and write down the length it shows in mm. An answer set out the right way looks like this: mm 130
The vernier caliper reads mm 20.0
